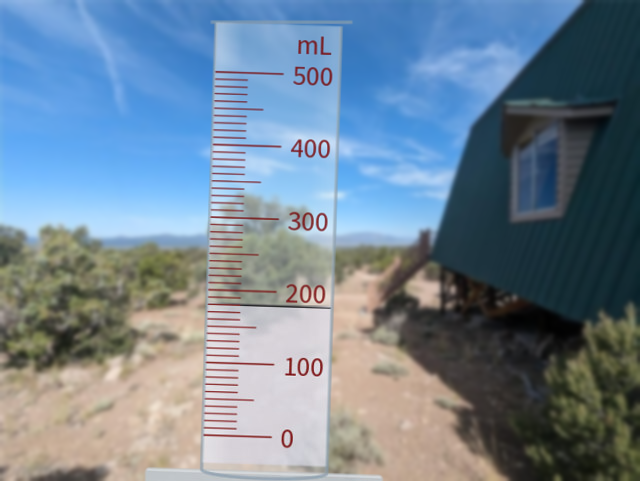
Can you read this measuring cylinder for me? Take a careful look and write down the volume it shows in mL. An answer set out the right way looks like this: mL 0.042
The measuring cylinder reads mL 180
